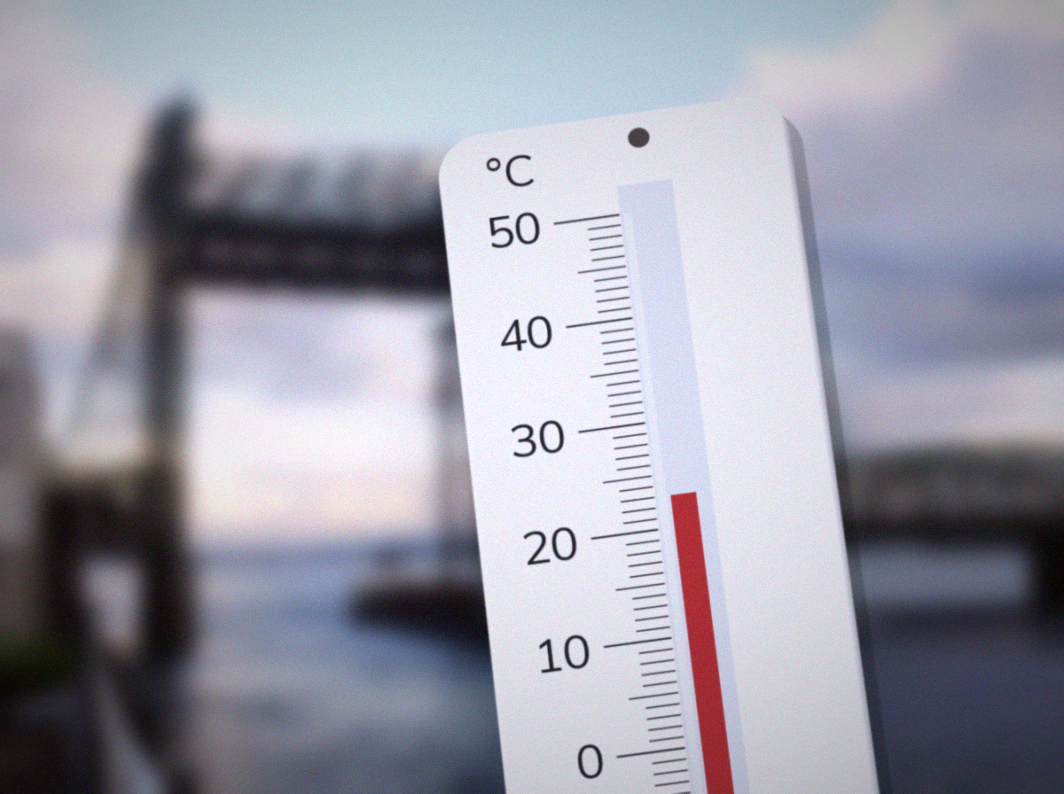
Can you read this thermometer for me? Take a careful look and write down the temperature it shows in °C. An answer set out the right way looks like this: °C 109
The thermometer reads °C 23
